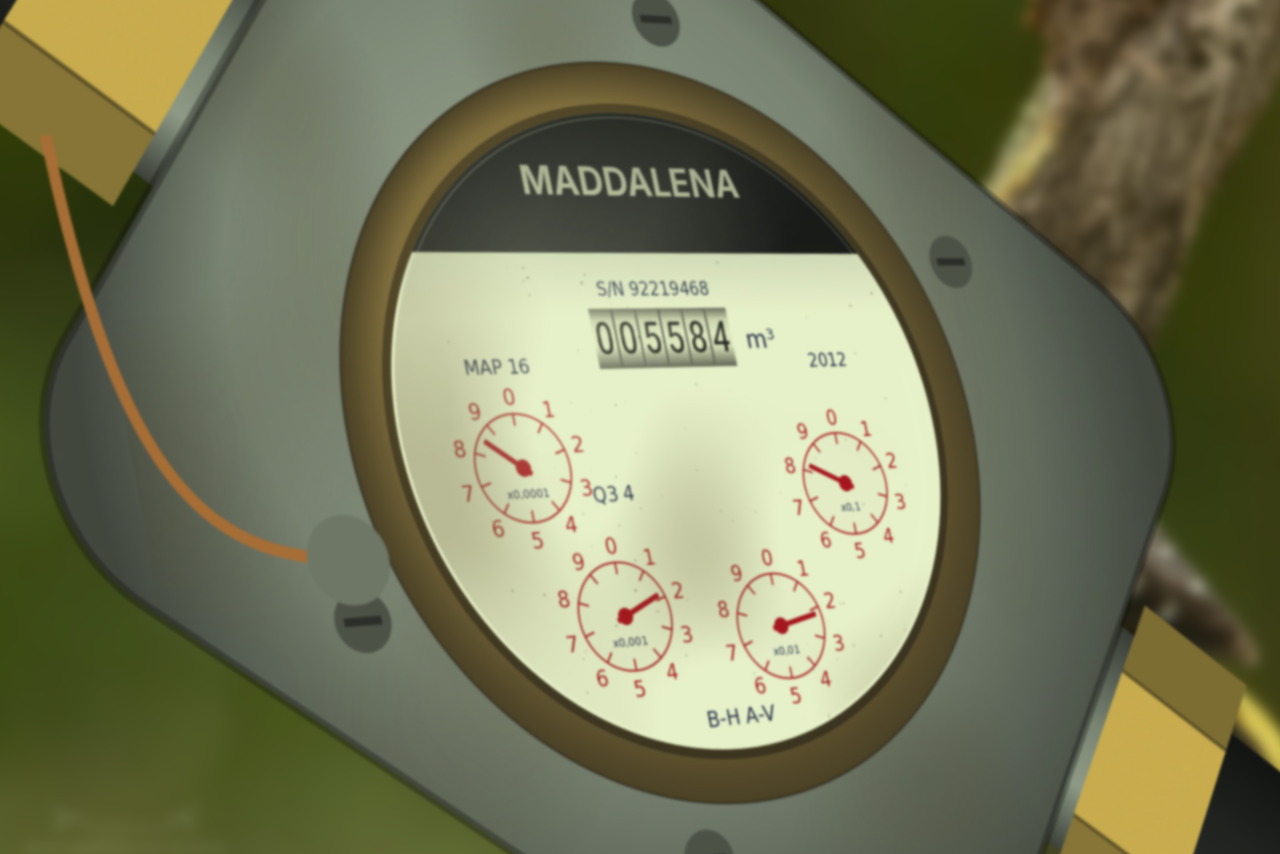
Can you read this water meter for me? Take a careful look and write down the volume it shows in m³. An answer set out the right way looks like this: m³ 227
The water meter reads m³ 5584.8218
